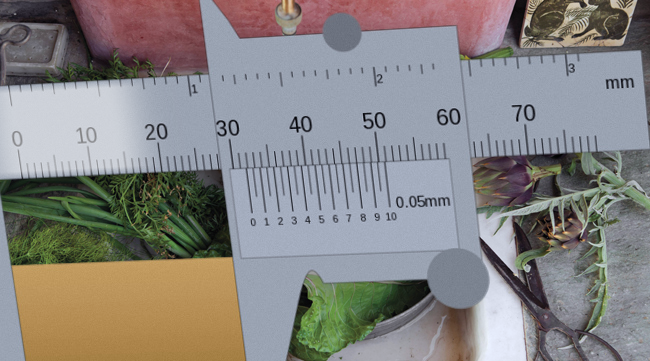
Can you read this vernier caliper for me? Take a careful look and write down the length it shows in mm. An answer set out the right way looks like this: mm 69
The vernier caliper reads mm 31.8
